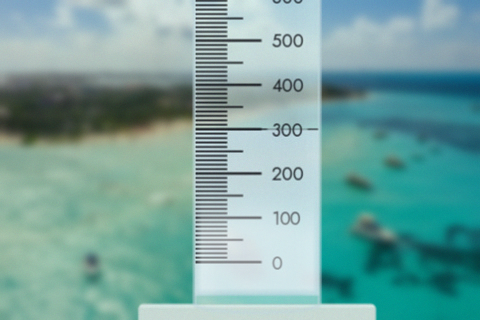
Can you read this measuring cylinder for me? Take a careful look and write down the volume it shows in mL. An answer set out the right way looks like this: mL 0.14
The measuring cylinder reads mL 300
